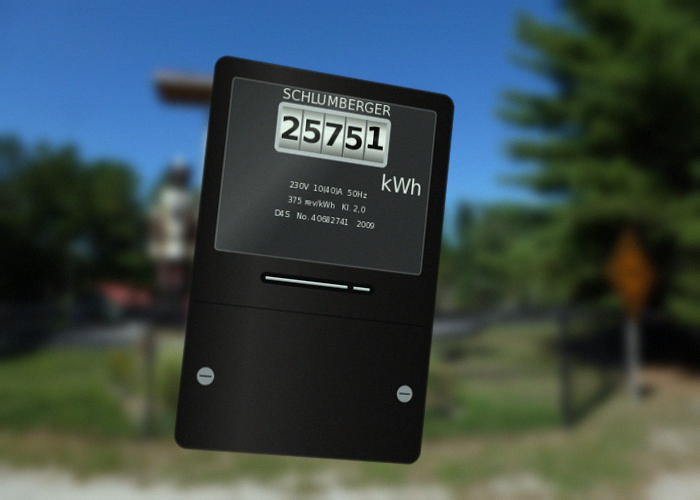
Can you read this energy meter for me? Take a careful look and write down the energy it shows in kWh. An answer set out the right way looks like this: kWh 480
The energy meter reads kWh 25751
